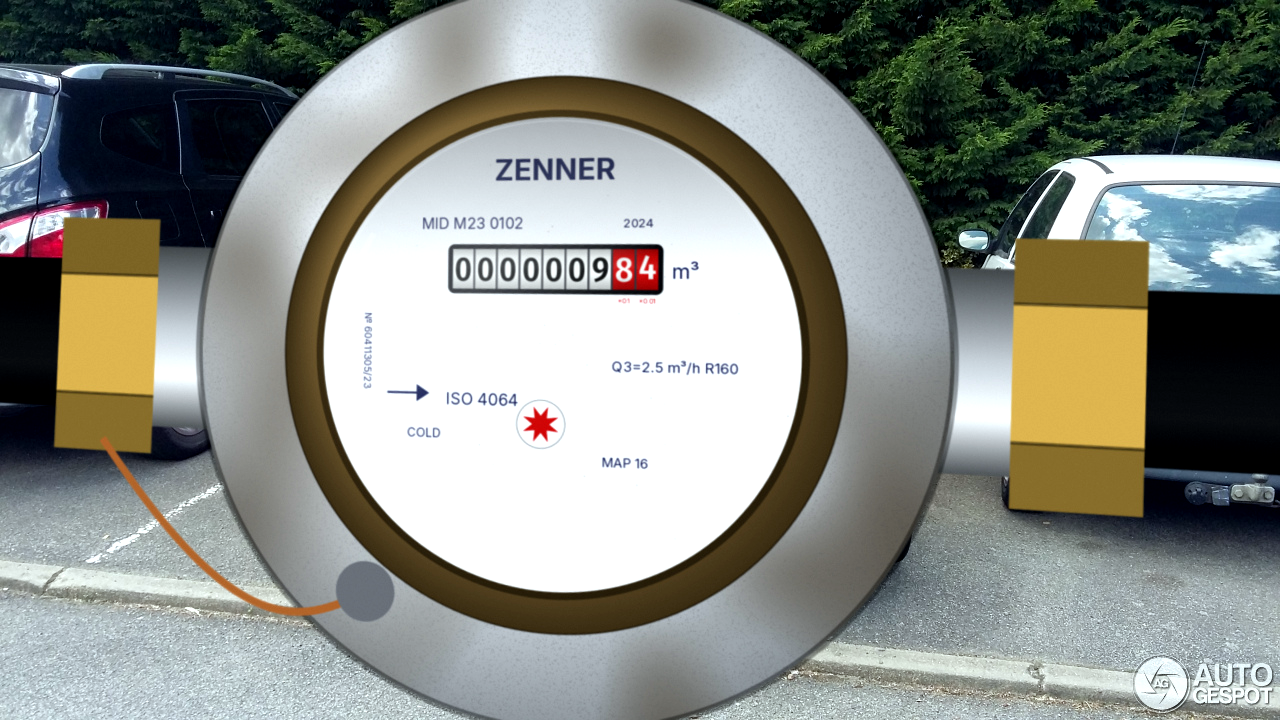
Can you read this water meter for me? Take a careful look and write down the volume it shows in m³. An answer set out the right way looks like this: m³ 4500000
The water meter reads m³ 9.84
